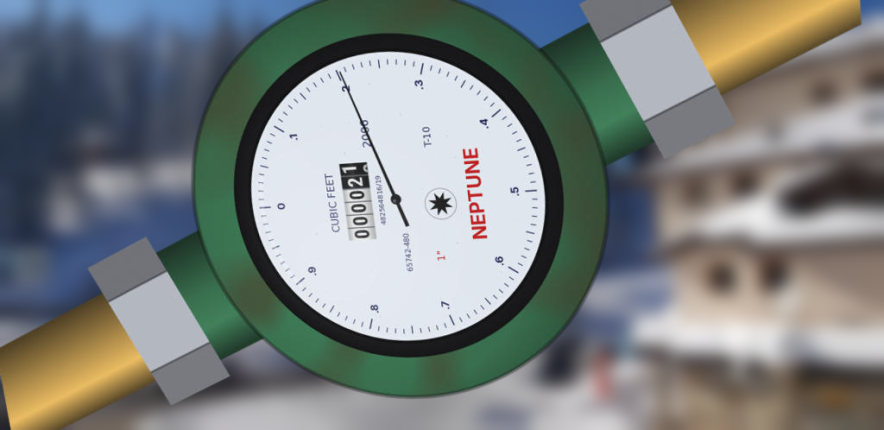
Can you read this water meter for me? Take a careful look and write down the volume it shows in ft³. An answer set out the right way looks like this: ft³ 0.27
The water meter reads ft³ 21.20
